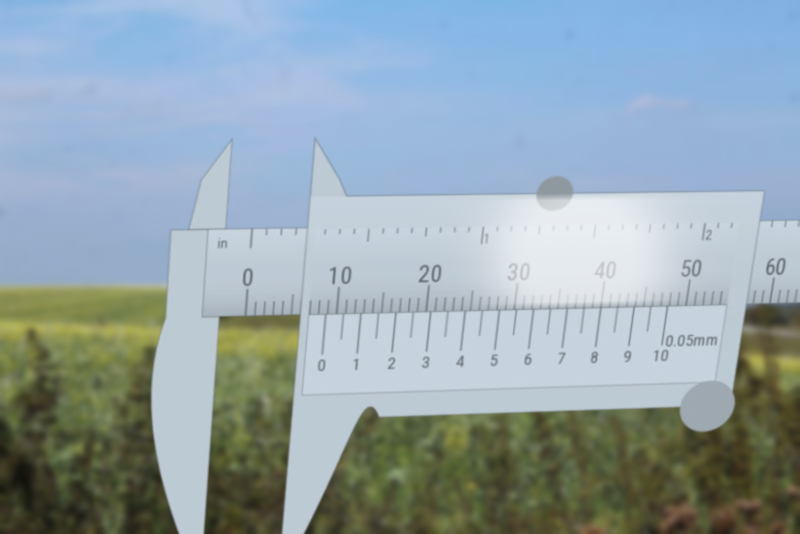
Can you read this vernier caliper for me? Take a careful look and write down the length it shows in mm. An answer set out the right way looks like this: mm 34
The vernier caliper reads mm 8.8
